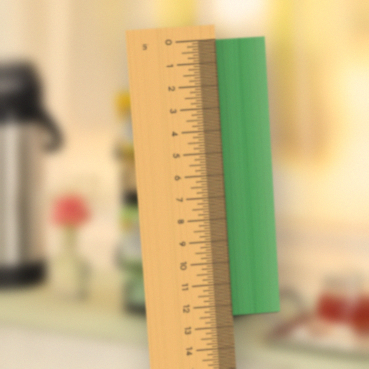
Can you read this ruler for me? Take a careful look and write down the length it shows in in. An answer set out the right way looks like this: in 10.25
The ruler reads in 12.5
